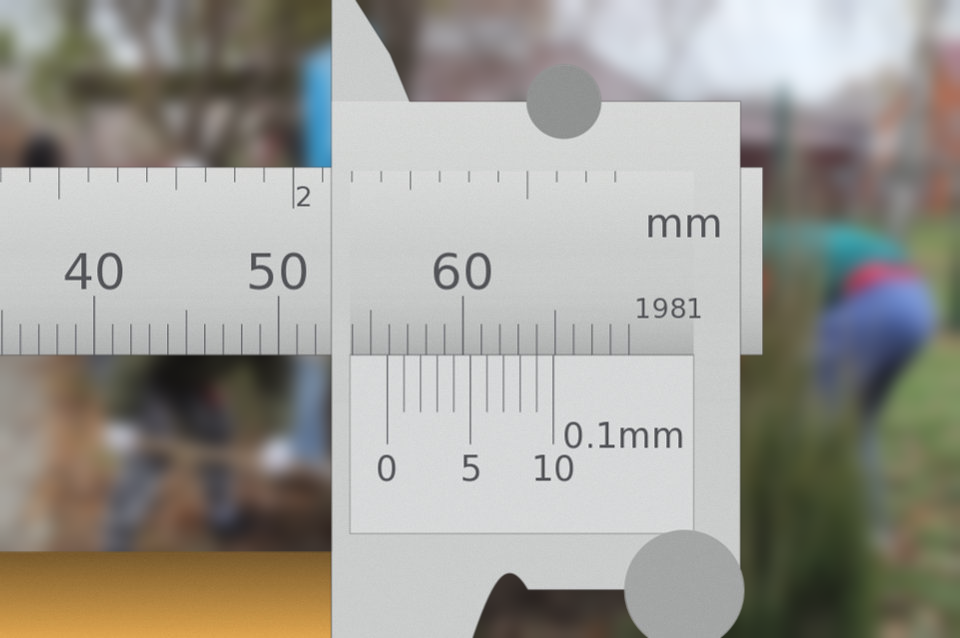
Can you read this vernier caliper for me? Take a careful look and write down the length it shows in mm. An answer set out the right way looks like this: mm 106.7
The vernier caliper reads mm 55.9
